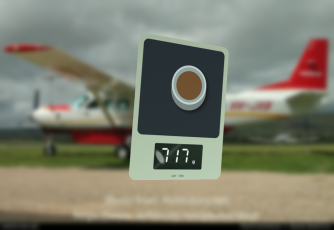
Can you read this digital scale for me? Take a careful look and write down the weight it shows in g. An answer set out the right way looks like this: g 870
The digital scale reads g 717
